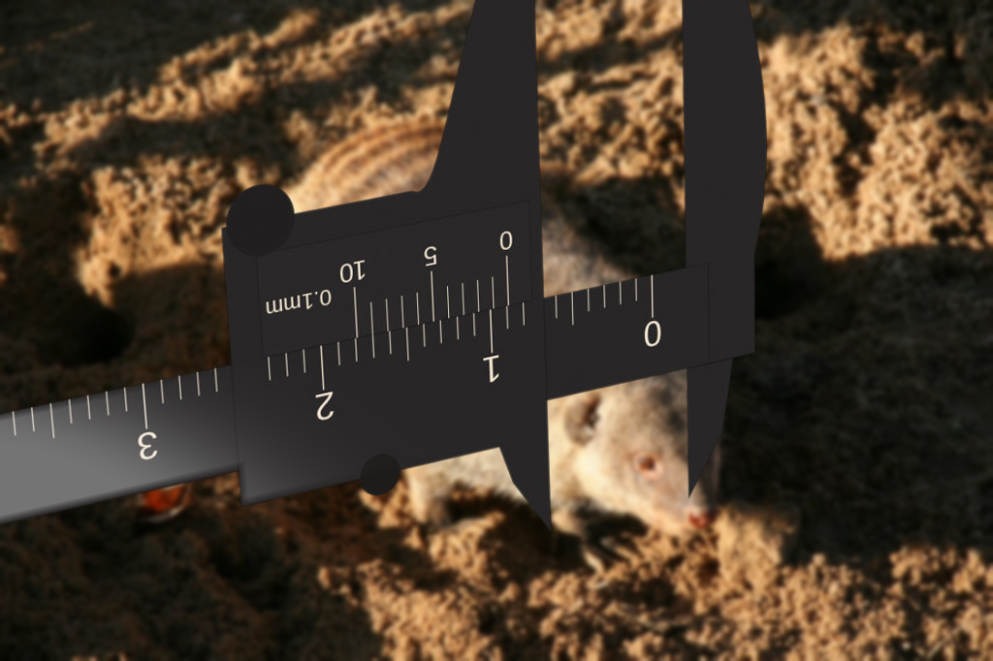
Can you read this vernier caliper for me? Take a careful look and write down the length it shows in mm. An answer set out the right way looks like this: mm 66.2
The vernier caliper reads mm 8.9
